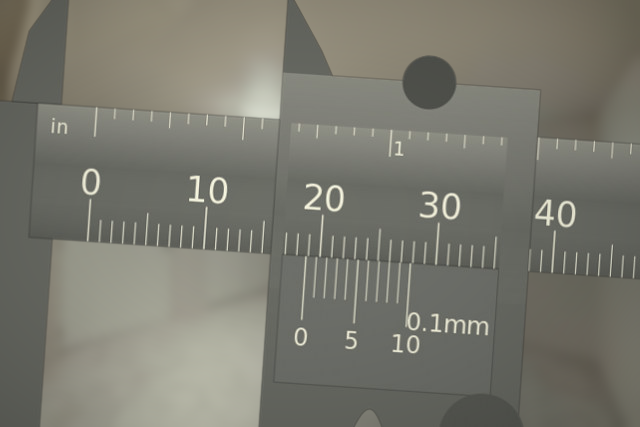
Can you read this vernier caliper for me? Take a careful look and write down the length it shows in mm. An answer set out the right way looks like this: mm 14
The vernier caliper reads mm 18.8
